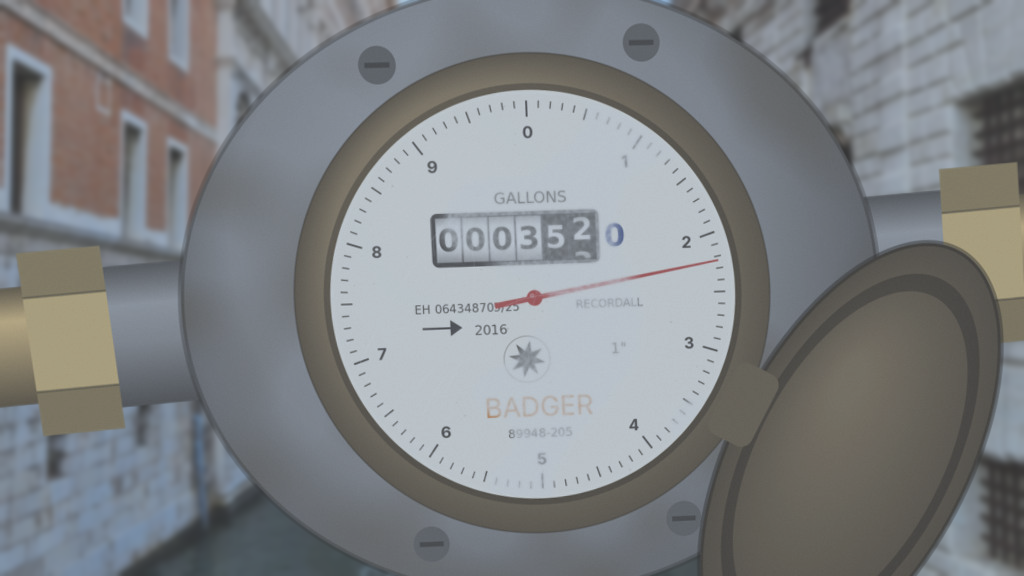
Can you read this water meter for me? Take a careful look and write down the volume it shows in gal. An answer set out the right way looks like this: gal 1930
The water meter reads gal 3522.2
